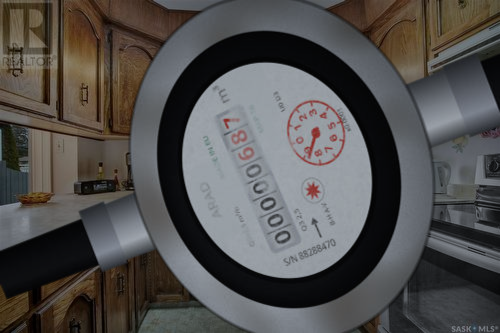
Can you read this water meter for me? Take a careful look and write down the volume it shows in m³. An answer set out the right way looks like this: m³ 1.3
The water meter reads m³ 0.6878
